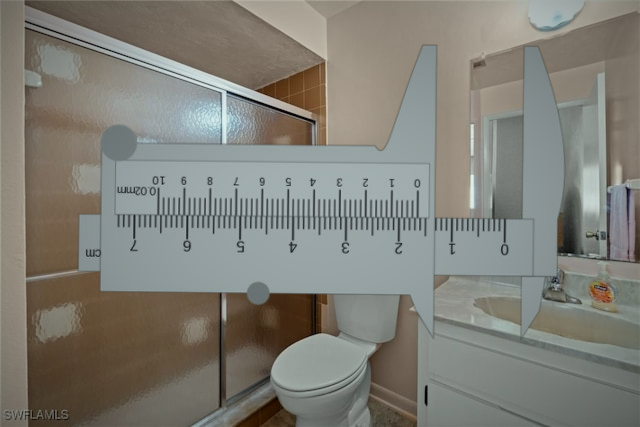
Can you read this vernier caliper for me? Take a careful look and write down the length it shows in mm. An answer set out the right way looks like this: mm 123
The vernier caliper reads mm 16.5
